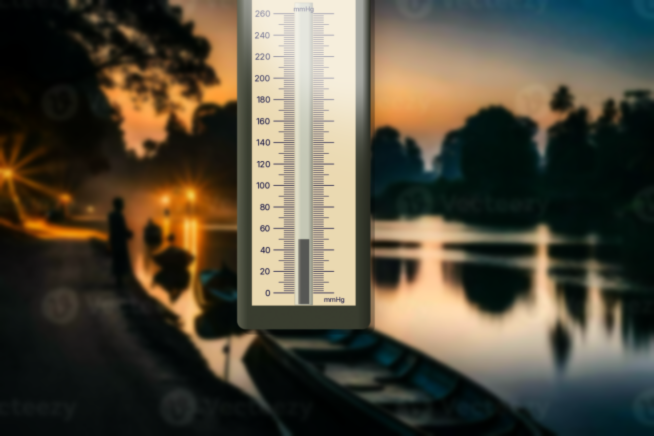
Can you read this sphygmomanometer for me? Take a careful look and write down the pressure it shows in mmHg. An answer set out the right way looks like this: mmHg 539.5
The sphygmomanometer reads mmHg 50
